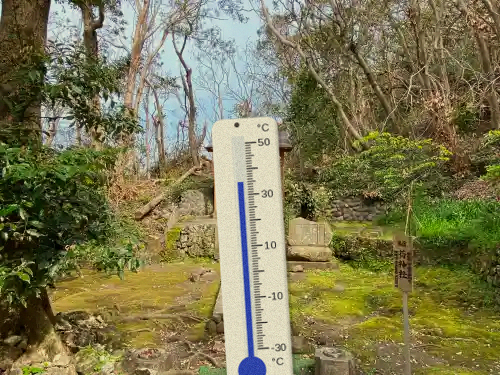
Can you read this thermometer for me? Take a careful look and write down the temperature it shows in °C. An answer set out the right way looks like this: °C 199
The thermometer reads °C 35
